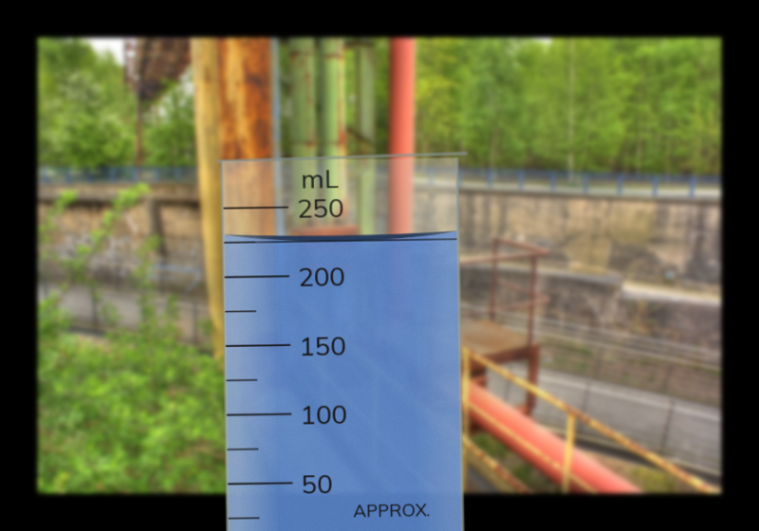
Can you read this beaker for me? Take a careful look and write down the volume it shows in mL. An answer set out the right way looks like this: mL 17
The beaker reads mL 225
